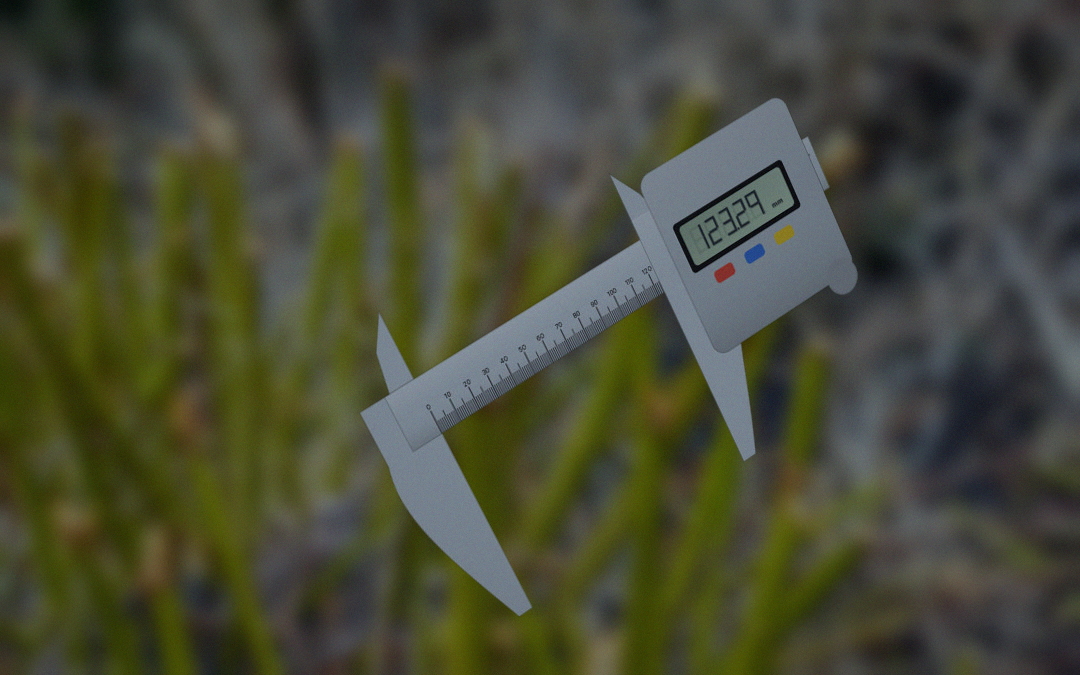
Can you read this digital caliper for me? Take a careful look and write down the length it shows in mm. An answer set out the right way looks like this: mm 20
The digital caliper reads mm 123.29
